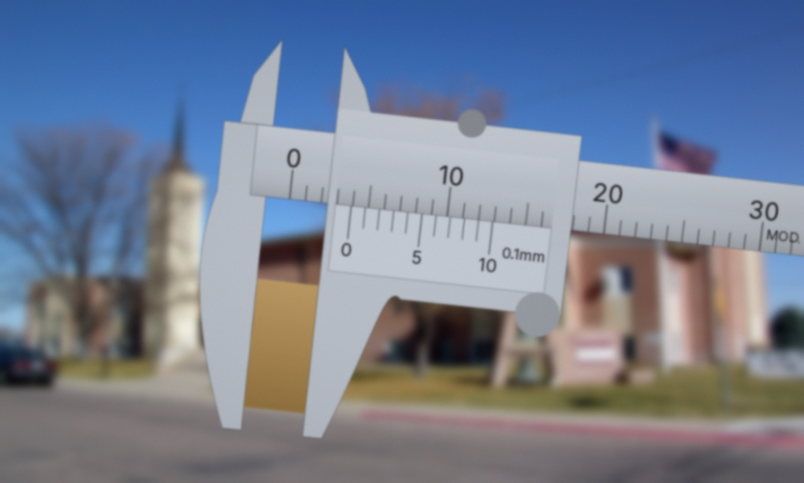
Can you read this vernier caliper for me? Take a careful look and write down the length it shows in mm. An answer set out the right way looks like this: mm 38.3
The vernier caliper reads mm 3.9
